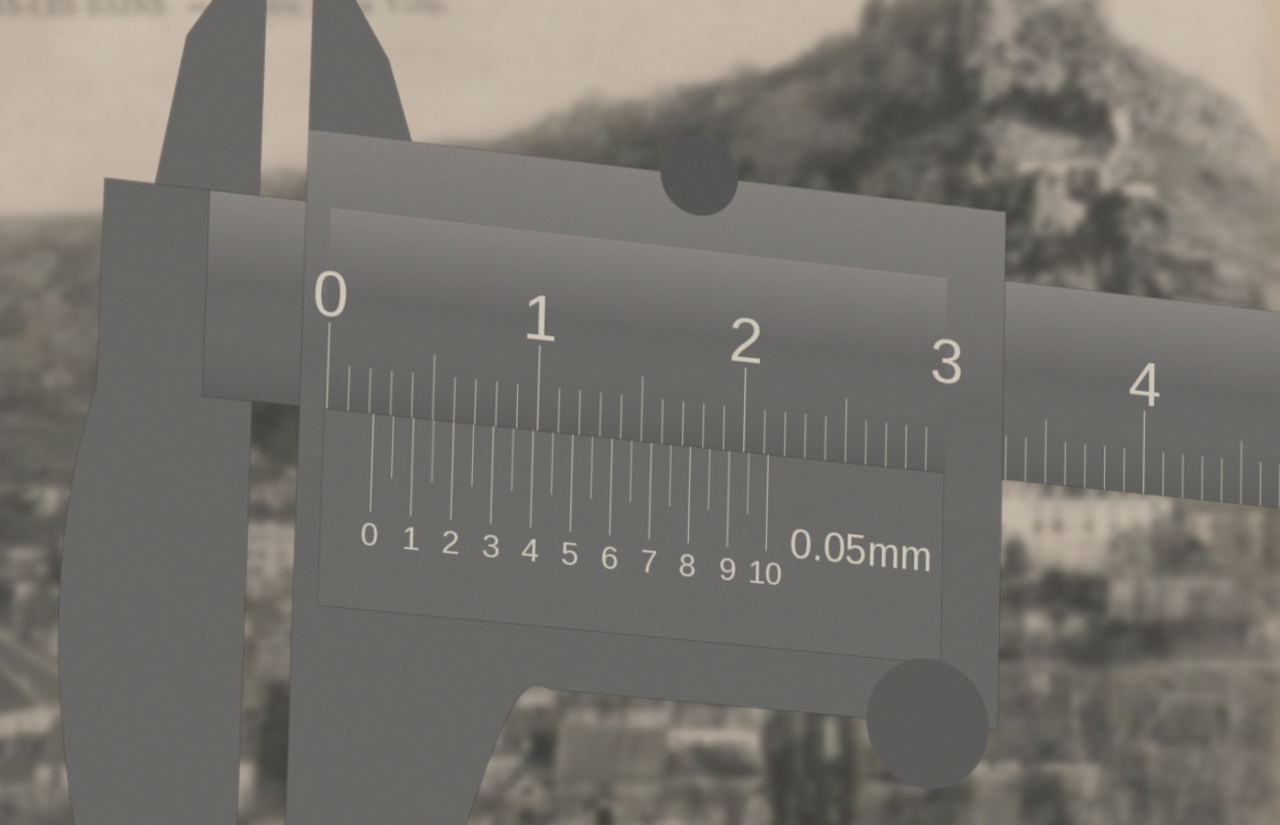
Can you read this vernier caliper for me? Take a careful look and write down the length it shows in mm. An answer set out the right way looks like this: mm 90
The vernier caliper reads mm 2.2
